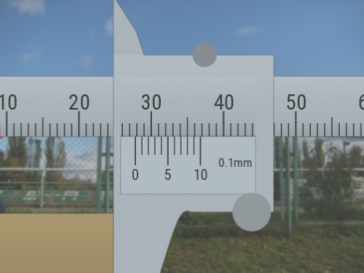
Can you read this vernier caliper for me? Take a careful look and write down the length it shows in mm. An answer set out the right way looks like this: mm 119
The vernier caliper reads mm 27.8
